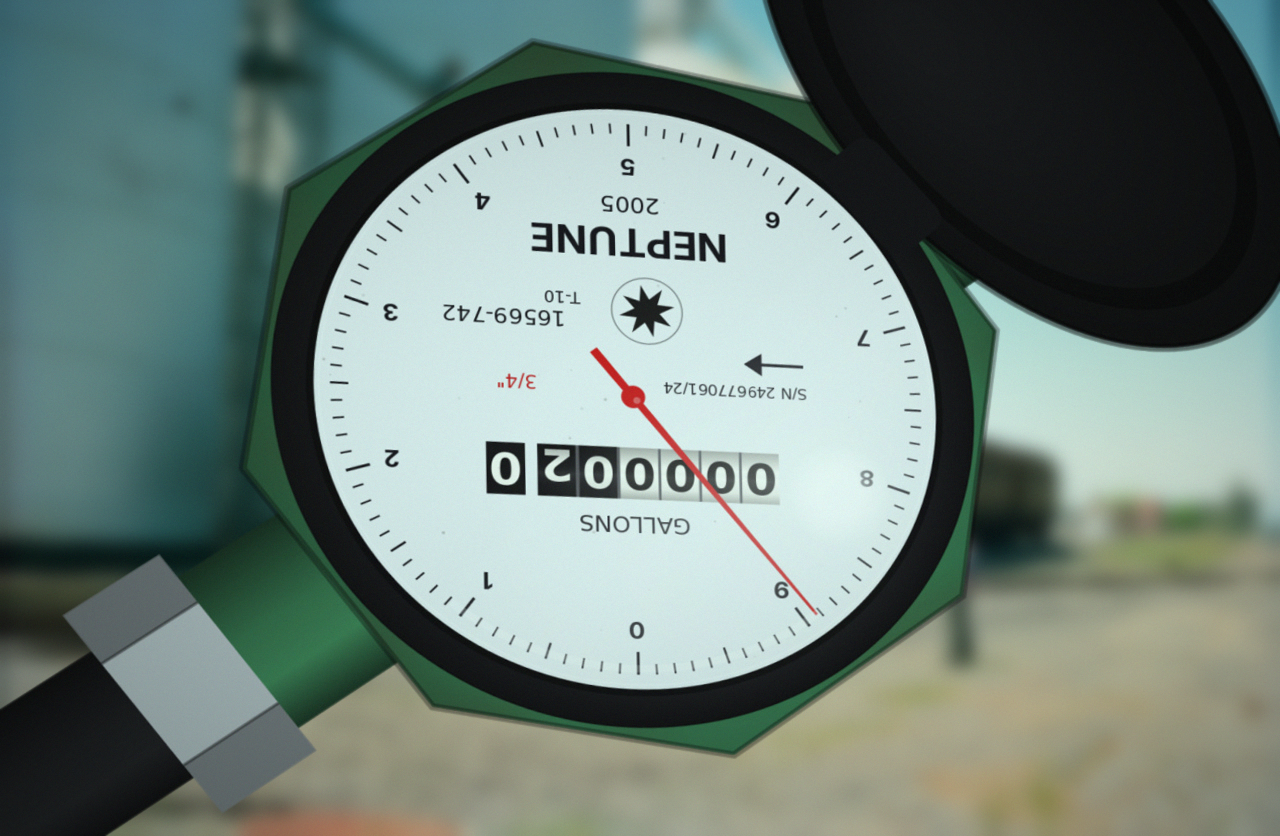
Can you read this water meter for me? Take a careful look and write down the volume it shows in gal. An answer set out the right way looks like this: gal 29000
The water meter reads gal 18.9
